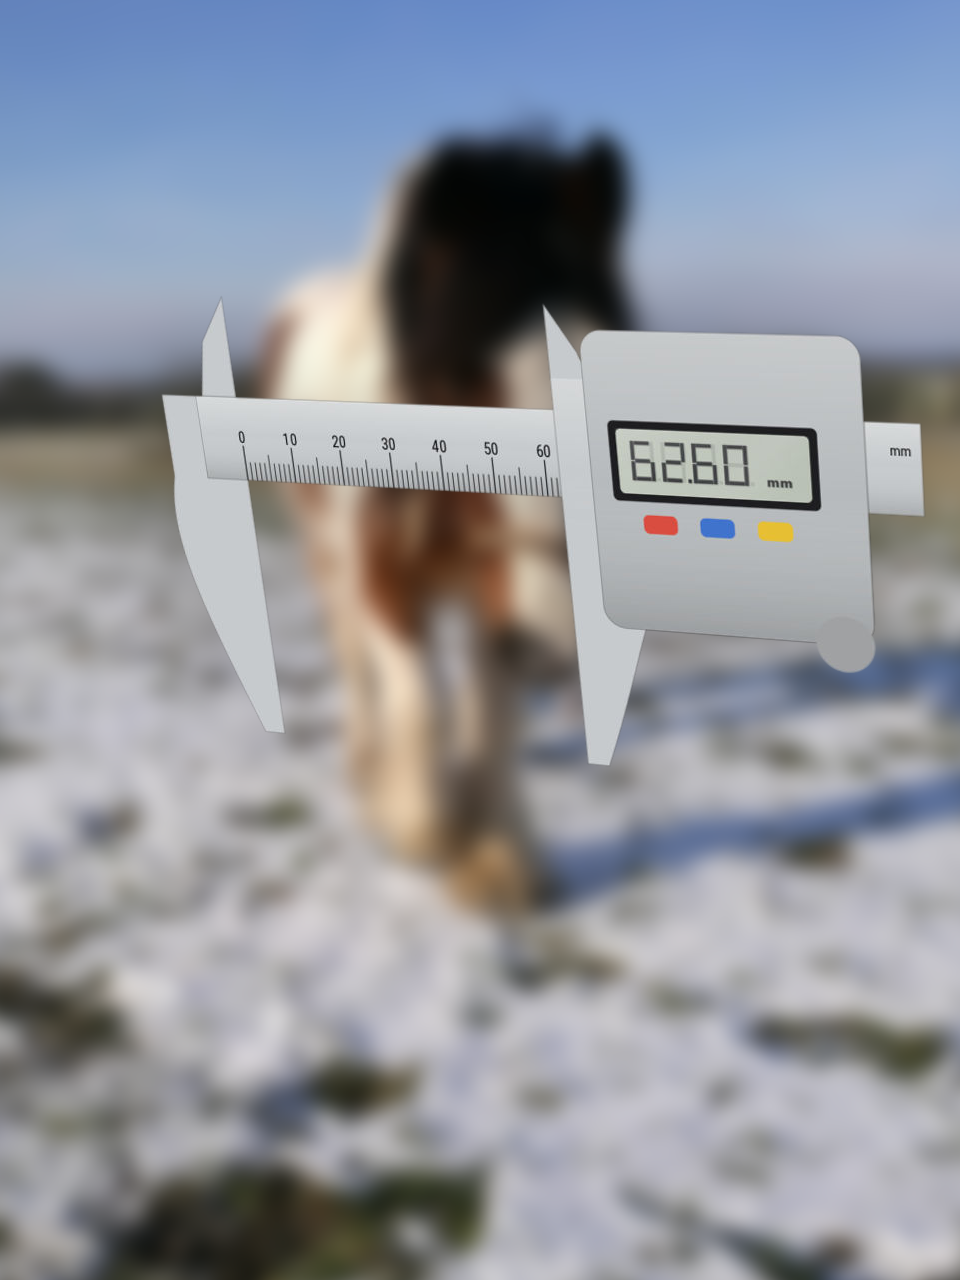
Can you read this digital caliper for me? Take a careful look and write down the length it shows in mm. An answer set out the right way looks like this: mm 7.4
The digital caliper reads mm 62.60
